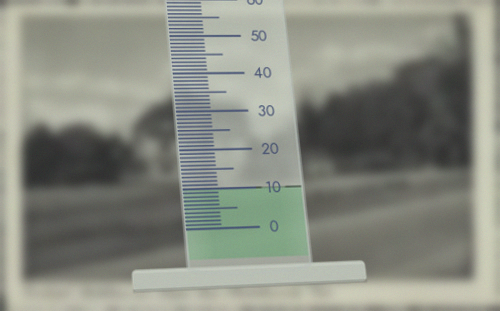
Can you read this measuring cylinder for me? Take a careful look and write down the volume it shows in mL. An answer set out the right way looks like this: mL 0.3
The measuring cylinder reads mL 10
